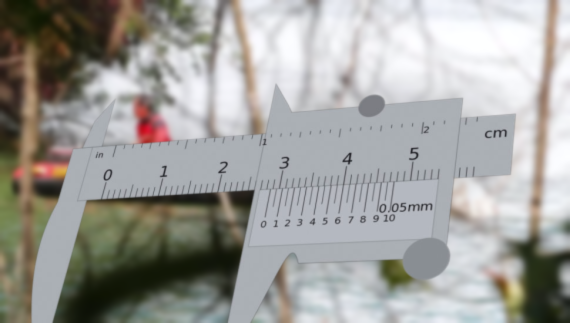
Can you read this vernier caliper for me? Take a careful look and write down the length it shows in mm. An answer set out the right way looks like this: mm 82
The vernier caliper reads mm 28.6
